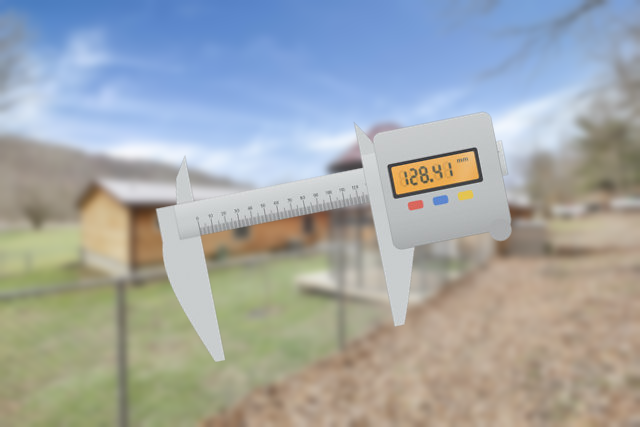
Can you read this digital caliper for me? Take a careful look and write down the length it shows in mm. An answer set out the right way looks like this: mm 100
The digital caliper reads mm 128.41
